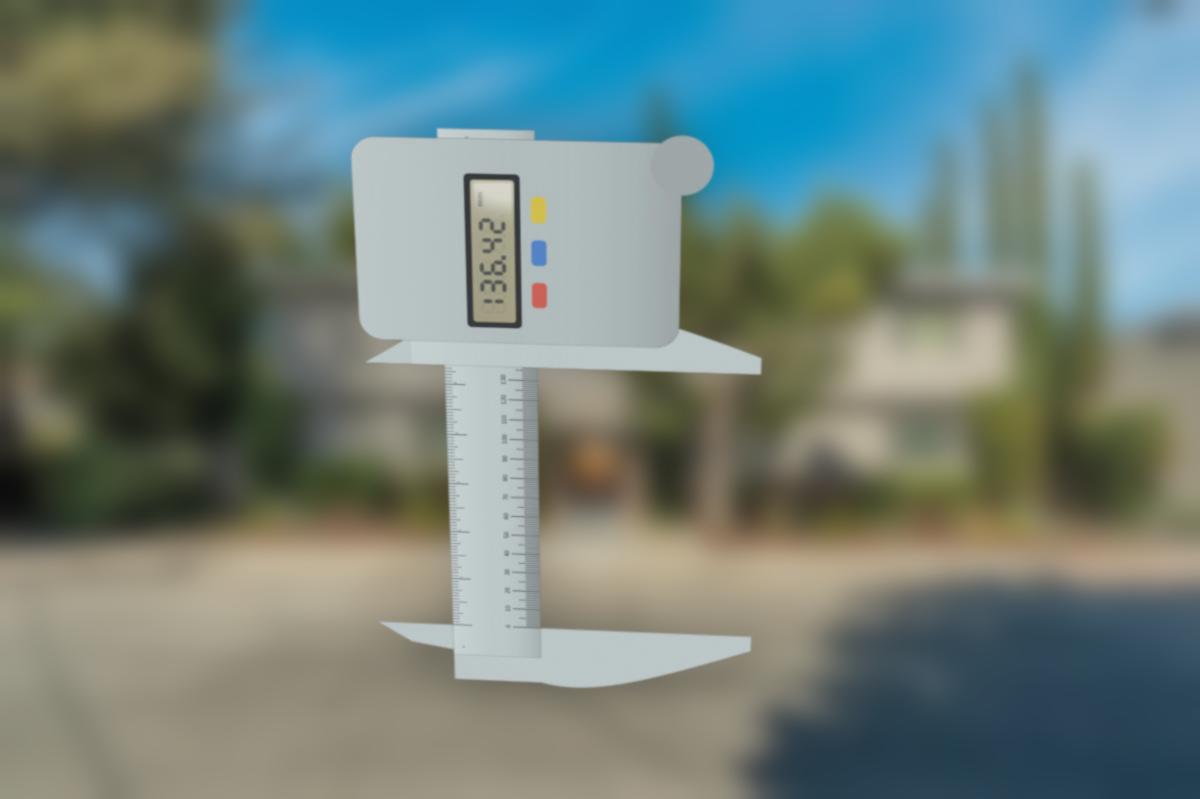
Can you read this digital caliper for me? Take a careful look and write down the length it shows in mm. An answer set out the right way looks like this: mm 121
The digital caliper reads mm 136.42
